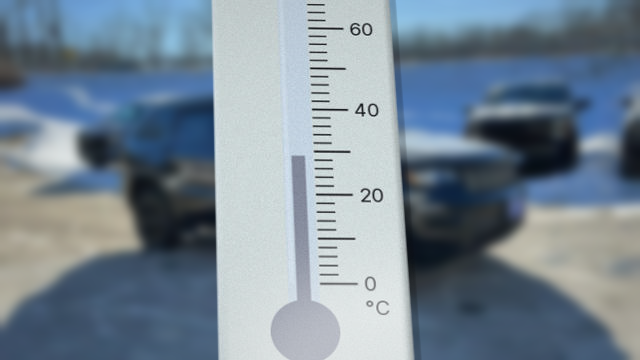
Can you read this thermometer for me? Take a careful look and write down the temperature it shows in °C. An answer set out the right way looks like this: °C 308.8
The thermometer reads °C 29
